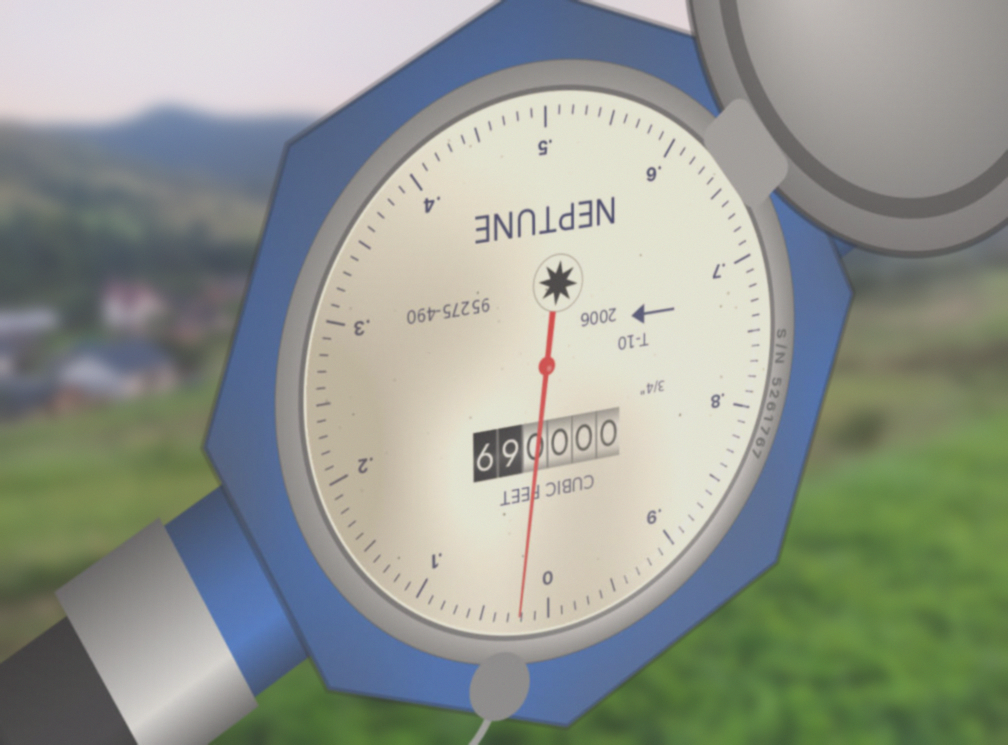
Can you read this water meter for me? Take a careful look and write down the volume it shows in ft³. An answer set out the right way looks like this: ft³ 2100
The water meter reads ft³ 69.02
